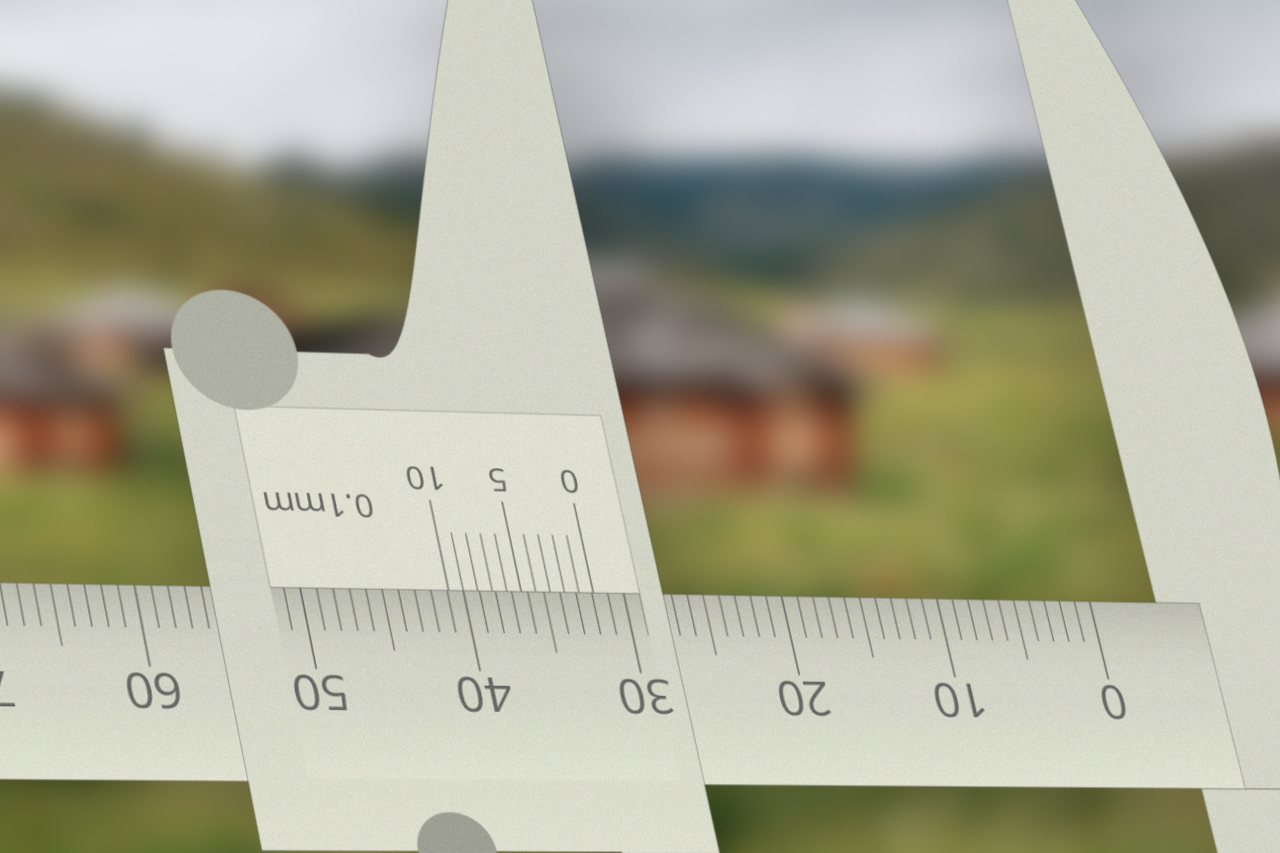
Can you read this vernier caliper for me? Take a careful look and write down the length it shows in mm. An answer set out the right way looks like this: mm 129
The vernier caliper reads mm 31.9
